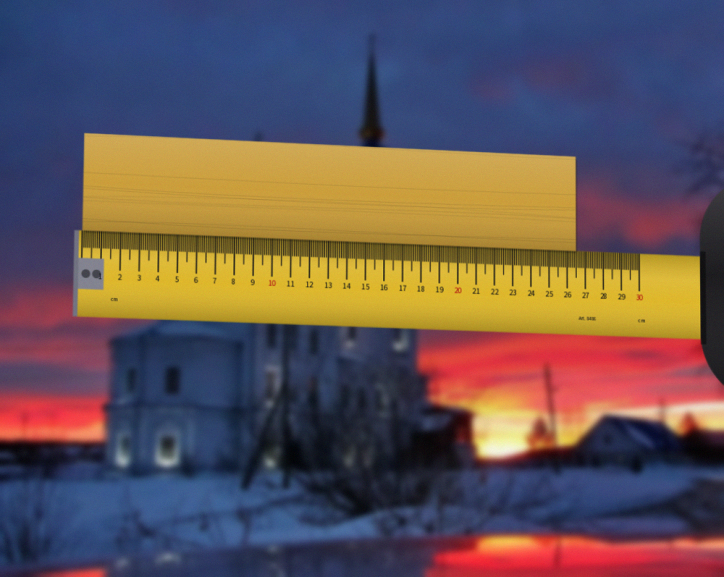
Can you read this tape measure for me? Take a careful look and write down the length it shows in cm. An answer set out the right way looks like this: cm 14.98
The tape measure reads cm 26.5
